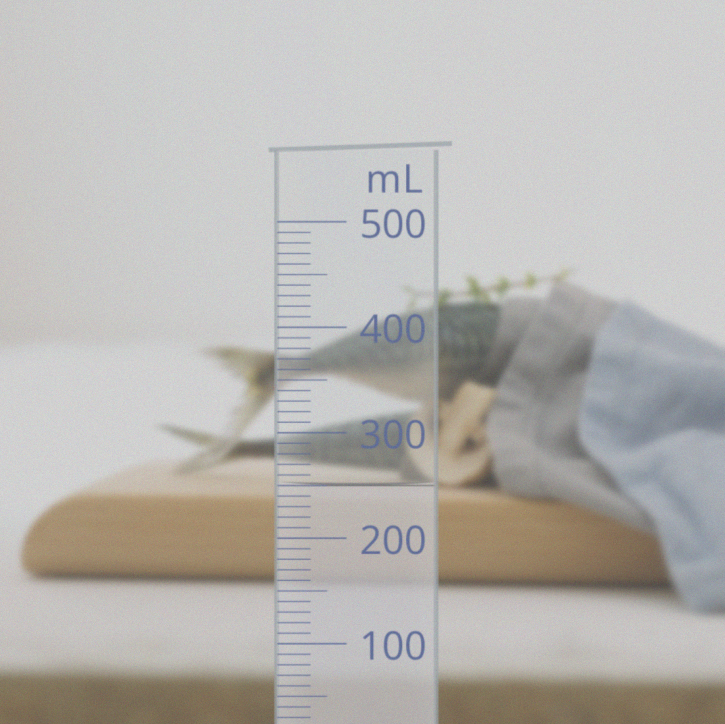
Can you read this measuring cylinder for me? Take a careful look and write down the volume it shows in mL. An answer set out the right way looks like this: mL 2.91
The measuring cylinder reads mL 250
